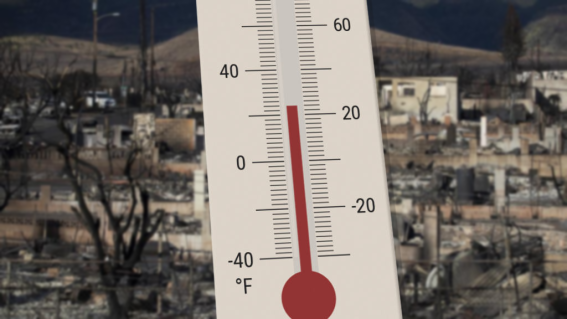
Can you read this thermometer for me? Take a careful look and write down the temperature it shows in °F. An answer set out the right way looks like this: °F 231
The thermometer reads °F 24
